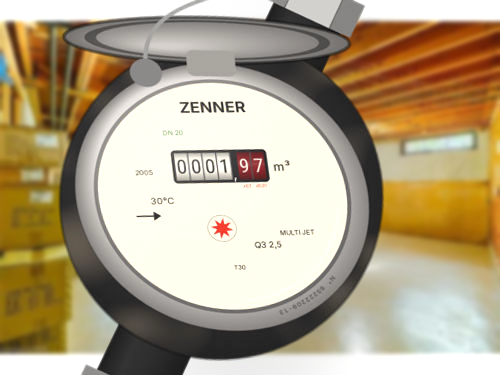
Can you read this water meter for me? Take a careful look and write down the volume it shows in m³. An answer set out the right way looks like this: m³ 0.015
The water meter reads m³ 1.97
